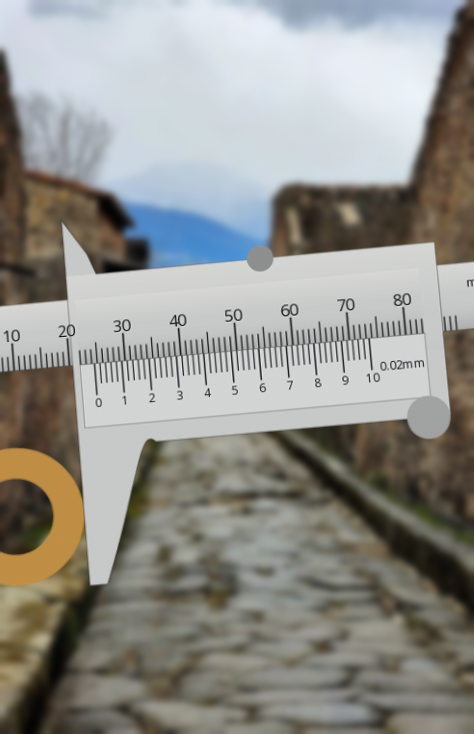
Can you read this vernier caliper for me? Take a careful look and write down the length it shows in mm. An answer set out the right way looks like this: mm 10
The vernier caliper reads mm 24.5
